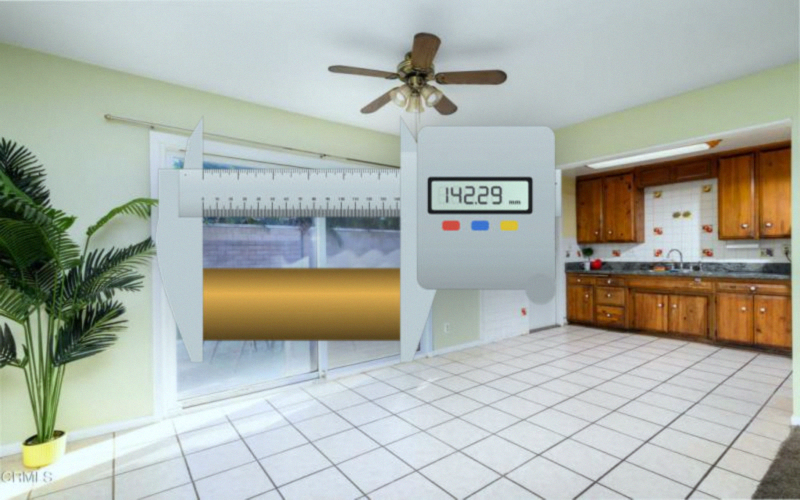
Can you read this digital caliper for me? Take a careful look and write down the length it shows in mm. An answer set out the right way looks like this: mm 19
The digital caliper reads mm 142.29
